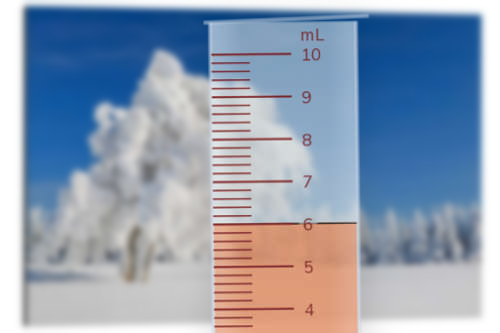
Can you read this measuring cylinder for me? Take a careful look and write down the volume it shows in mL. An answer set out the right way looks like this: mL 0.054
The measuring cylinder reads mL 6
